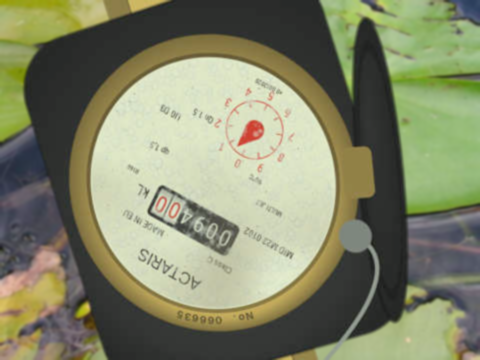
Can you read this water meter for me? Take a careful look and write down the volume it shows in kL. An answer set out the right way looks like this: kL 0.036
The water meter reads kL 94.000
